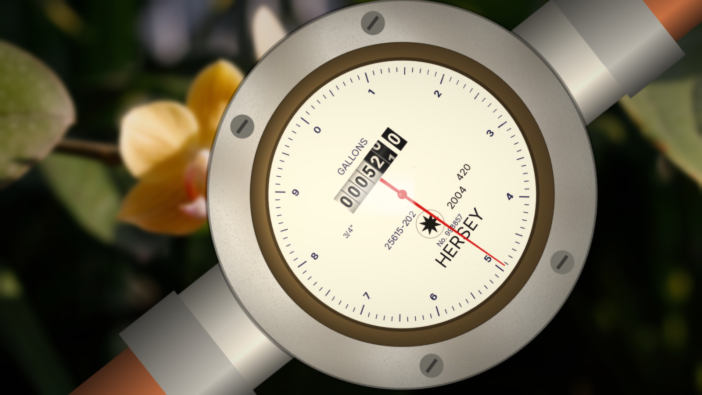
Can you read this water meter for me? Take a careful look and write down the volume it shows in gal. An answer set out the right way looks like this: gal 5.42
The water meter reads gal 5204.9
